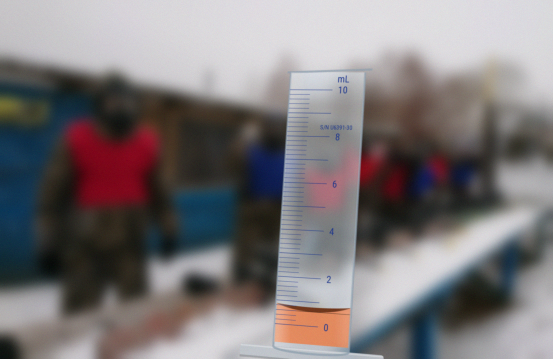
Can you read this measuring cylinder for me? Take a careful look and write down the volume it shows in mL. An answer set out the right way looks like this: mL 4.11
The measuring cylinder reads mL 0.6
